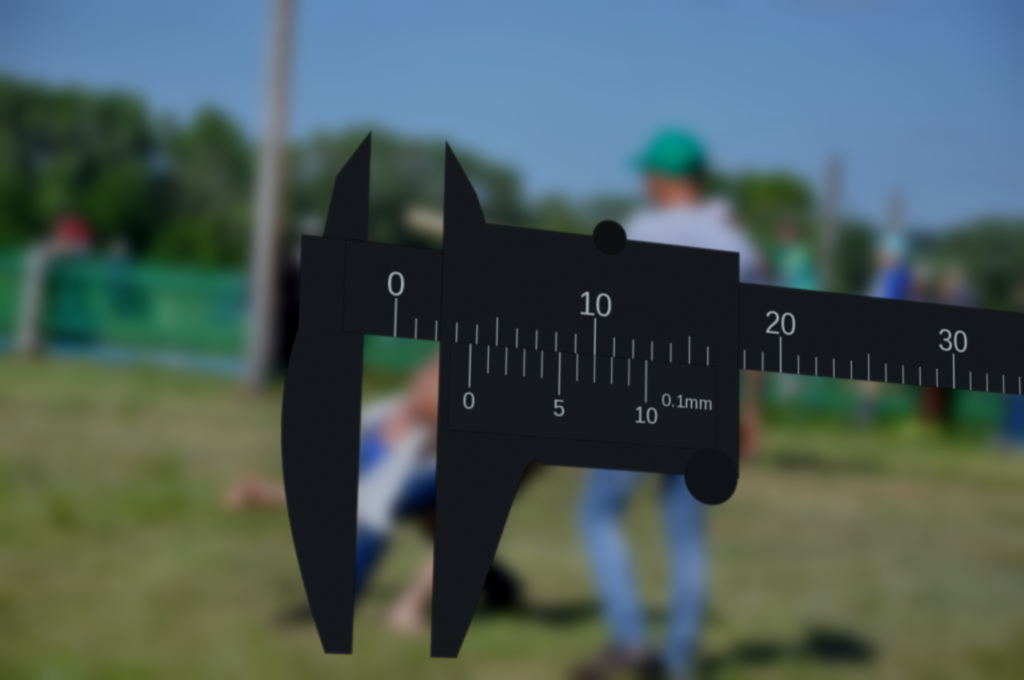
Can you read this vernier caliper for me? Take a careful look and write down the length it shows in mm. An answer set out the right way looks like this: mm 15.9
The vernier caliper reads mm 3.7
